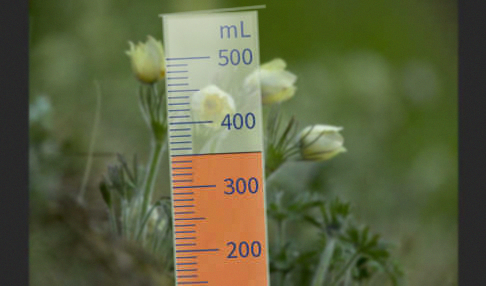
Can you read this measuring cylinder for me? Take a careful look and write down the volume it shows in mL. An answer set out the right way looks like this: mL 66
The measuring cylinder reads mL 350
